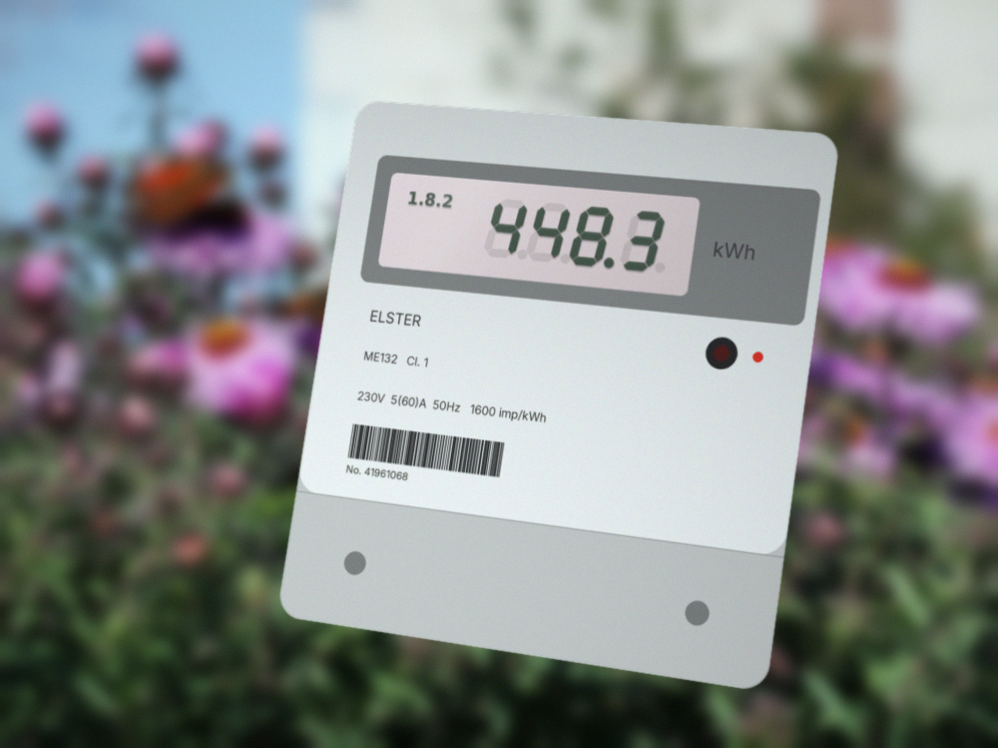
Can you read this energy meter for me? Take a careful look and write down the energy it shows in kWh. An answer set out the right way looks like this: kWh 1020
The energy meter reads kWh 448.3
